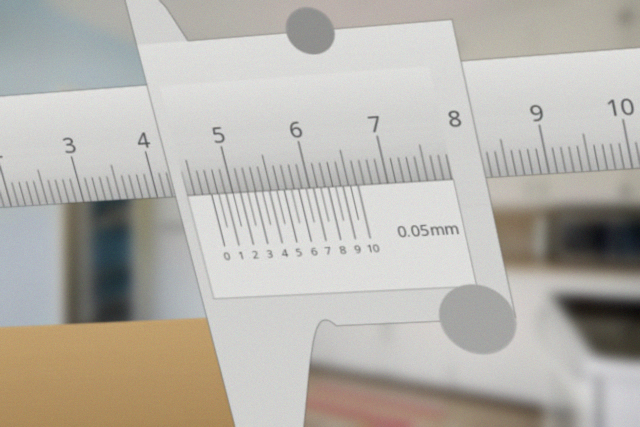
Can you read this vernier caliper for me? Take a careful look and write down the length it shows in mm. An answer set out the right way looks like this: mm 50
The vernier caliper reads mm 47.2
